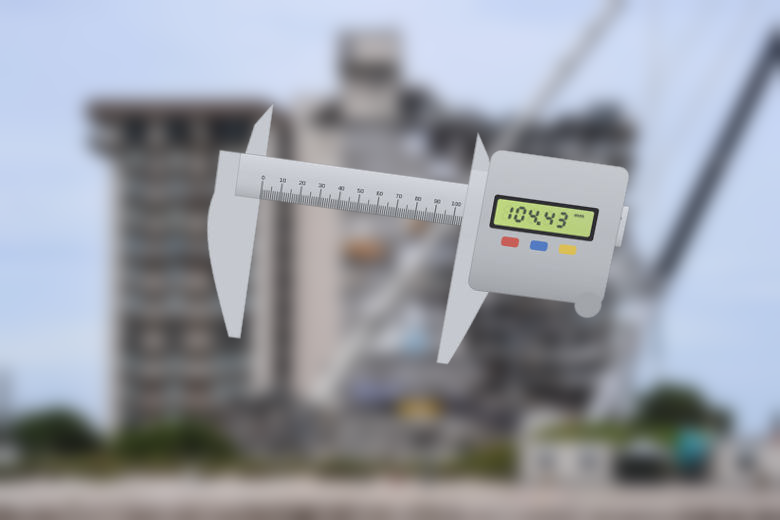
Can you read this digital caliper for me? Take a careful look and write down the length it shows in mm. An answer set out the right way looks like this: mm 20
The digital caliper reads mm 104.43
